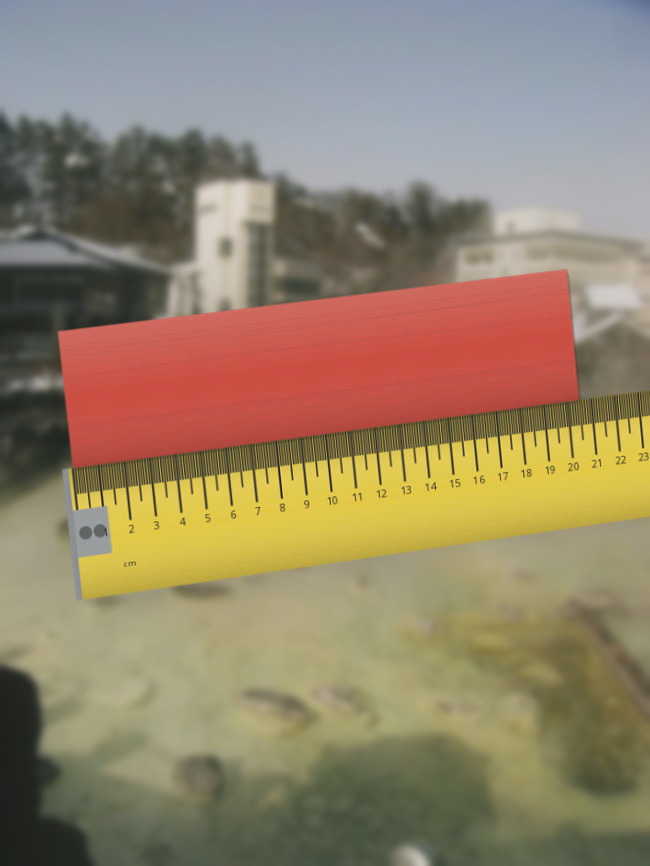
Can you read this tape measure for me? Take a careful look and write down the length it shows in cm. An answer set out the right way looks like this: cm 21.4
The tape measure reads cm 20.5
